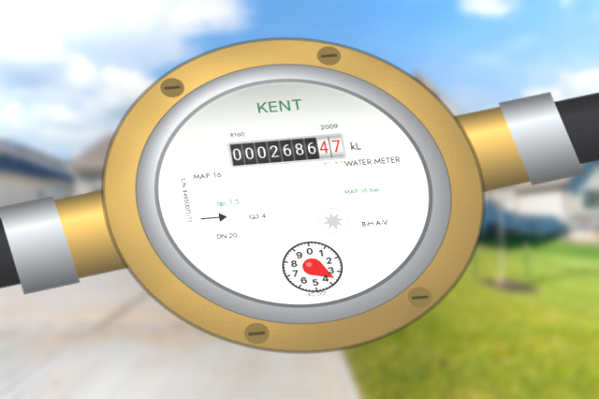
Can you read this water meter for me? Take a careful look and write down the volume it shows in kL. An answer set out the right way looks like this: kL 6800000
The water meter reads kL 2686.473
